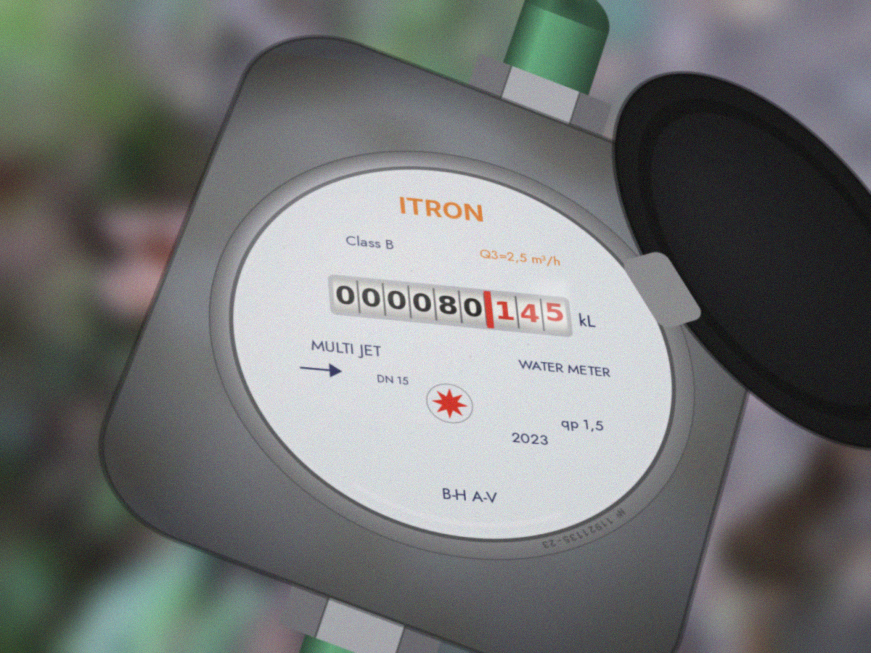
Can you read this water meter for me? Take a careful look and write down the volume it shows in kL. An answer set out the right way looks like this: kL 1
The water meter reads kL 80.145
